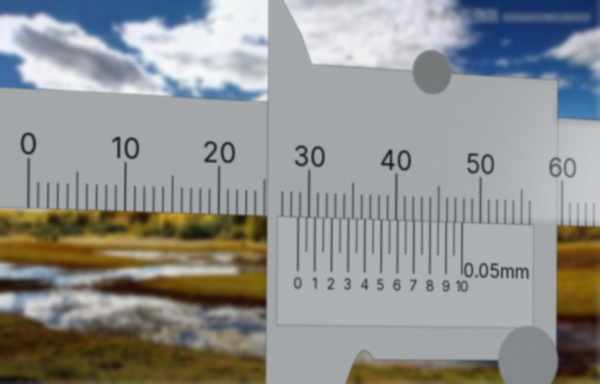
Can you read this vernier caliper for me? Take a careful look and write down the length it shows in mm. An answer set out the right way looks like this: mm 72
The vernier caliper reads mm 28.8
